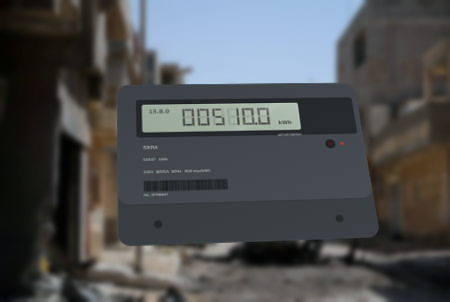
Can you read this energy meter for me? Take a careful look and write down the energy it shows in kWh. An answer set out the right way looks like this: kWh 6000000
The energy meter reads kWh 510.0
